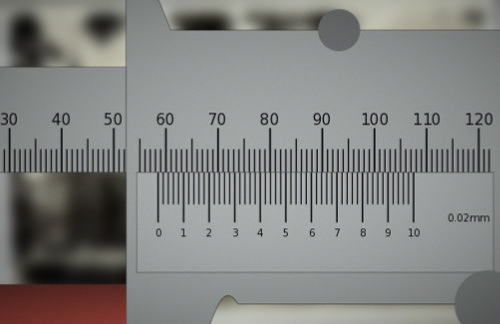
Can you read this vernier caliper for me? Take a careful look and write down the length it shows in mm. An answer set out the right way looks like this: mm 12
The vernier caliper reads mm 58.5
